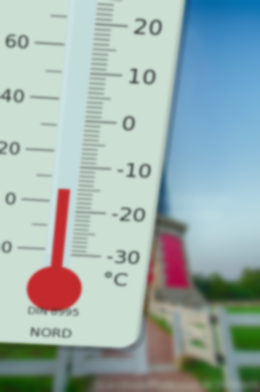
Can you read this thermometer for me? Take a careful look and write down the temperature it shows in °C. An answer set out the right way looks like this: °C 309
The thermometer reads °C -15
